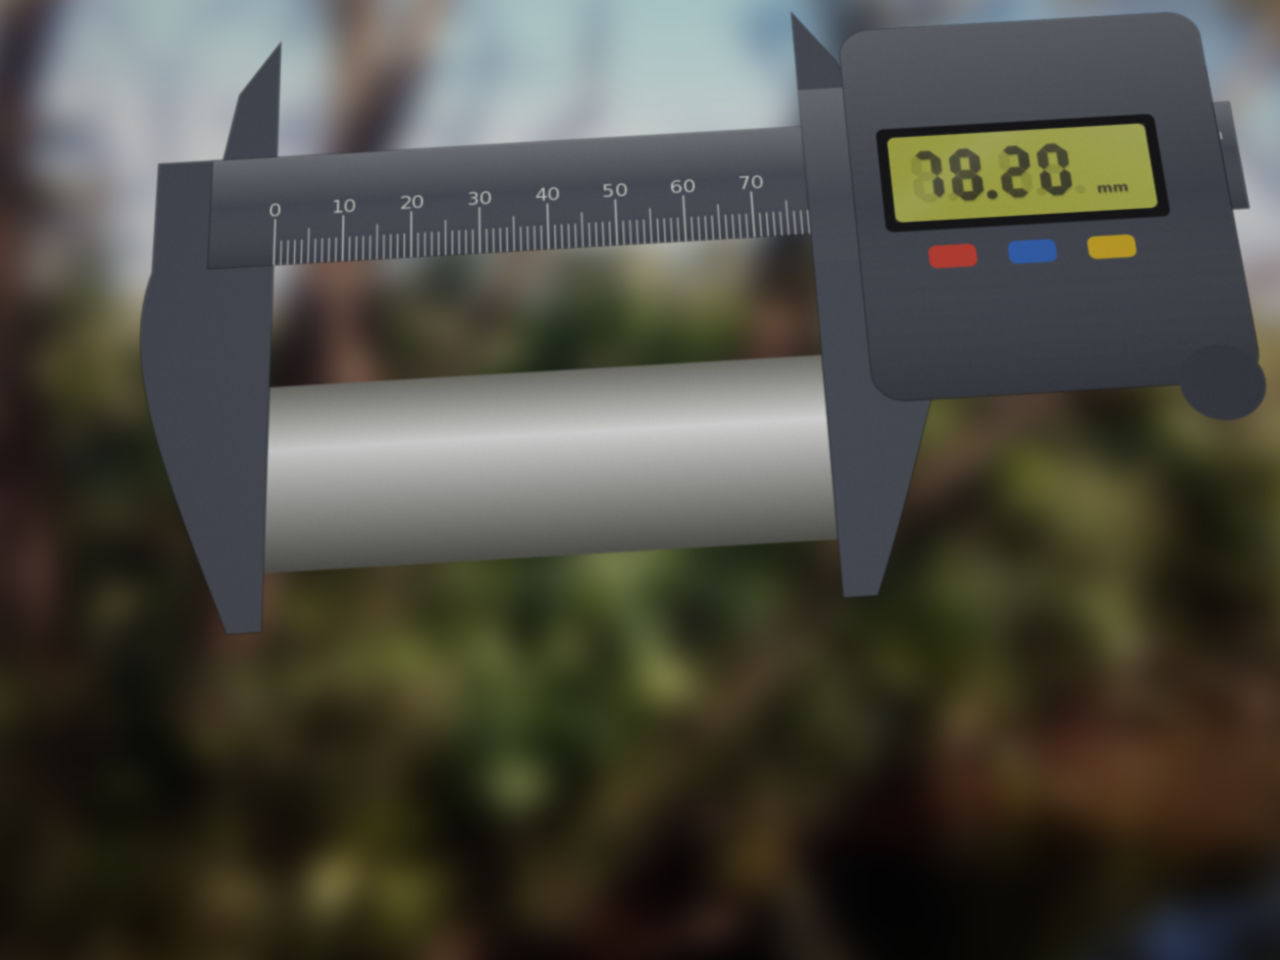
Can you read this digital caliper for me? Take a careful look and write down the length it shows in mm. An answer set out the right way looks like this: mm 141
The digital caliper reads mm 78.20
